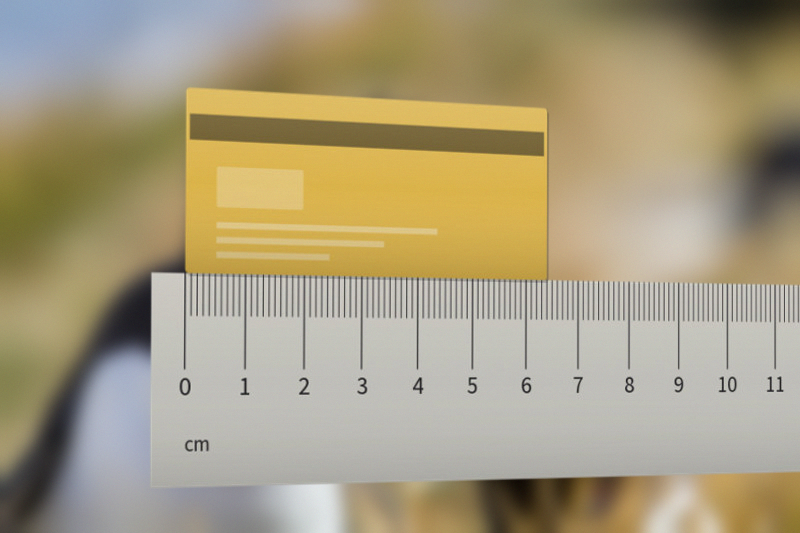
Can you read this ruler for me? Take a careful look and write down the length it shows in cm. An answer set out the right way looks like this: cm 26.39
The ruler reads cm 6.4
